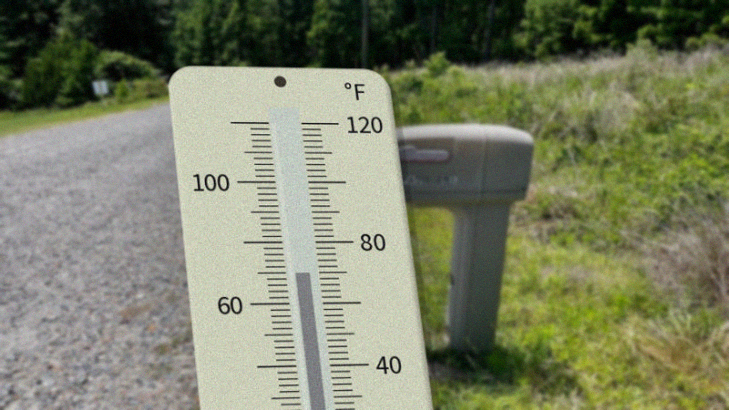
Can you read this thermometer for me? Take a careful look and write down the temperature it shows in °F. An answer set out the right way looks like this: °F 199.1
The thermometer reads °F 70
